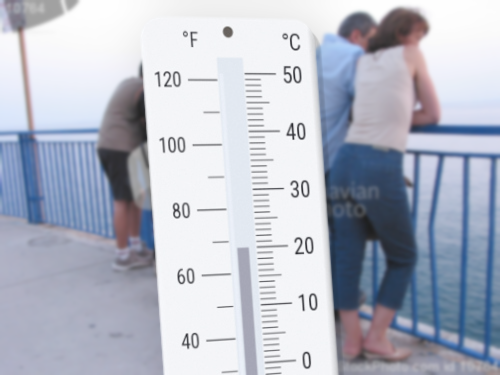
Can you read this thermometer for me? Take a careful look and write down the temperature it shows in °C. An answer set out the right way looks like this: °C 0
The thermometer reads °C 20
